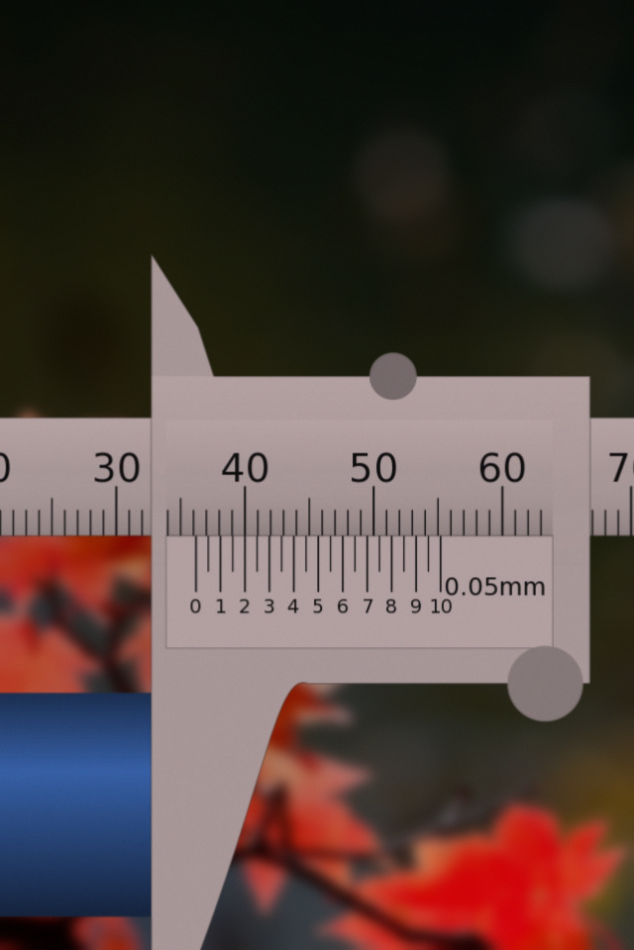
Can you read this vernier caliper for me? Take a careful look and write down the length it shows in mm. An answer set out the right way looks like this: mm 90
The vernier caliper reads mm 36.2
